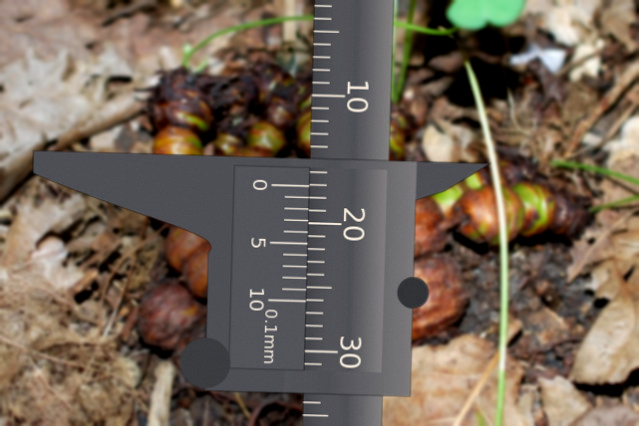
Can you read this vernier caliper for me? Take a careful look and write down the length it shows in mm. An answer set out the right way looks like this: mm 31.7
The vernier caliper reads mm 17.1
